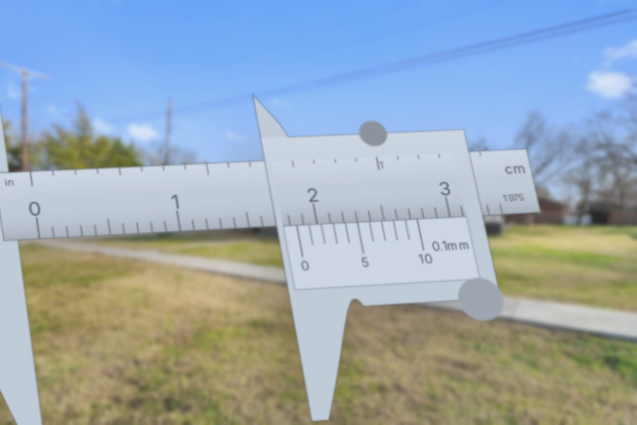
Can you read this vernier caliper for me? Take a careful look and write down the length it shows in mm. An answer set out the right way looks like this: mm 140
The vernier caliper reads mm 18.5
